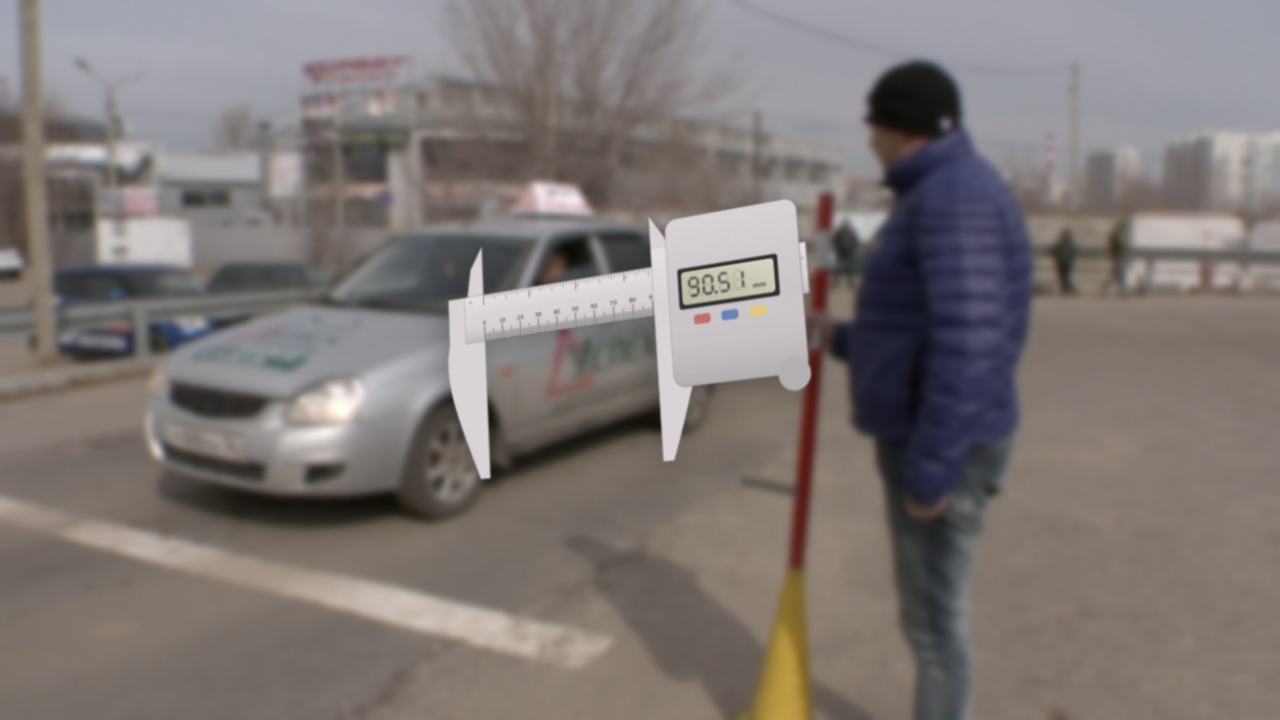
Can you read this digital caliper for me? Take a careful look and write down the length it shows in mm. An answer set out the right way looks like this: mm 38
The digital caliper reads mm 90.51
